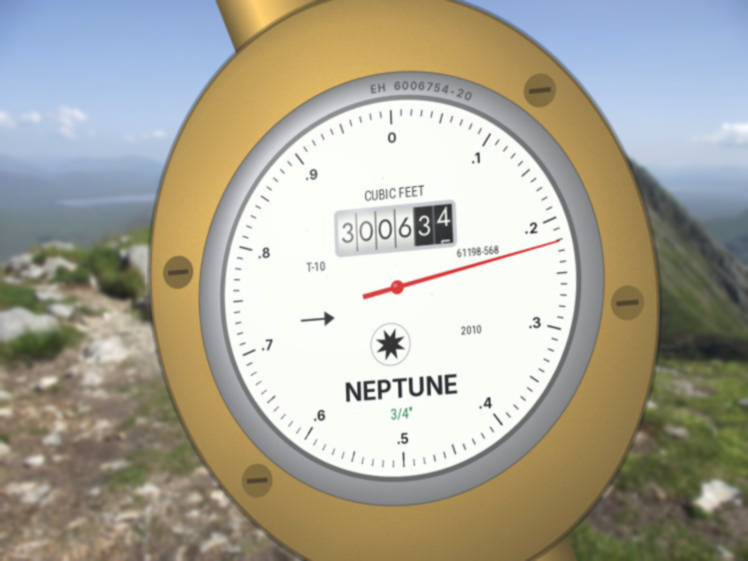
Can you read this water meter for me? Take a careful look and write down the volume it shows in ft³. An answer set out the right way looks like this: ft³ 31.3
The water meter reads ft³ 300634.22
